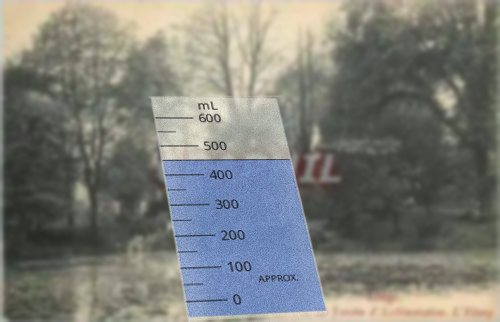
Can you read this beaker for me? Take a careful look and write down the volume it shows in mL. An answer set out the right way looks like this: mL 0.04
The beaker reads mL 450
